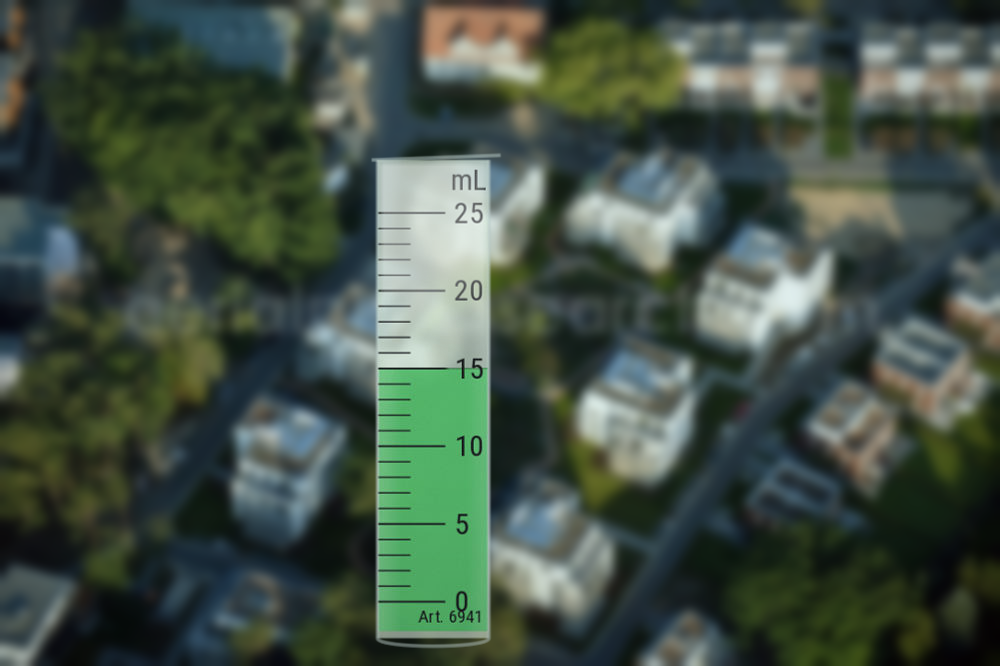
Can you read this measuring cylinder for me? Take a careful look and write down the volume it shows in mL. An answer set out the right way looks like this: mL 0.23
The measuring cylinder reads mL 15
